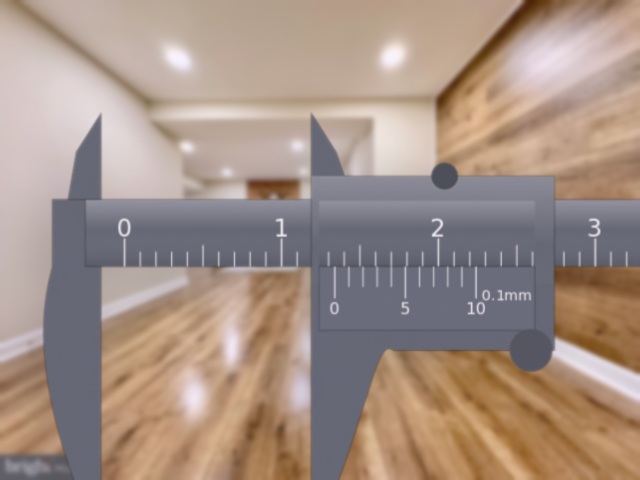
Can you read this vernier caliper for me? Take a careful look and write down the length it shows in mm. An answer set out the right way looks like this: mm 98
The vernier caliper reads mm 13.4
